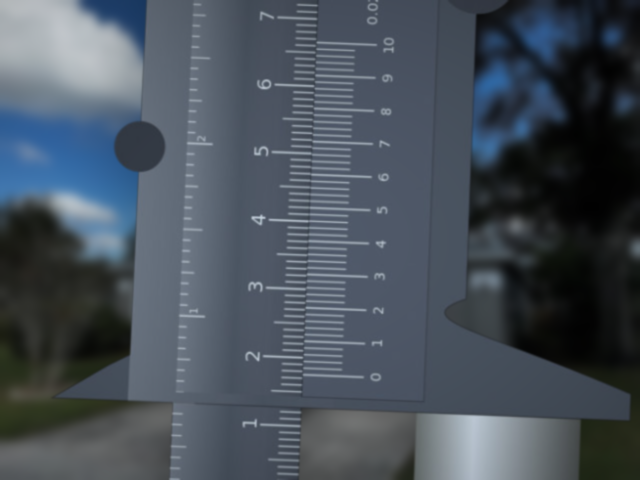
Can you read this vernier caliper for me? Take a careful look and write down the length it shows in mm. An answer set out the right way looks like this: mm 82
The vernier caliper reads mm 17.5
